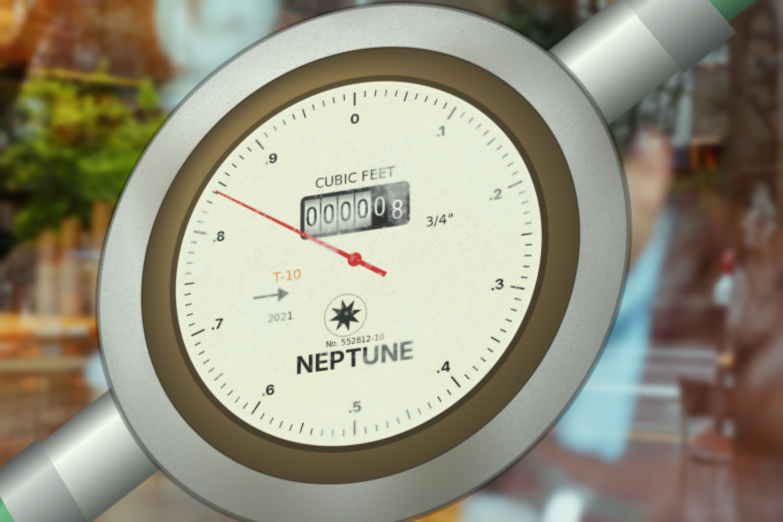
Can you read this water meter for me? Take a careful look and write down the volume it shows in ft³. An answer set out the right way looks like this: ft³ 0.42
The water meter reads ft³ 7.84
